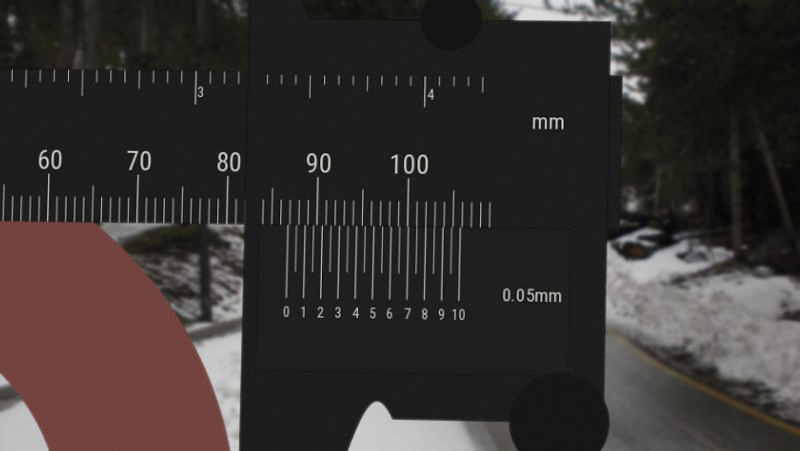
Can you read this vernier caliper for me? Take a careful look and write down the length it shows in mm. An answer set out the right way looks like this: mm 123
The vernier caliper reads mm 86.8
